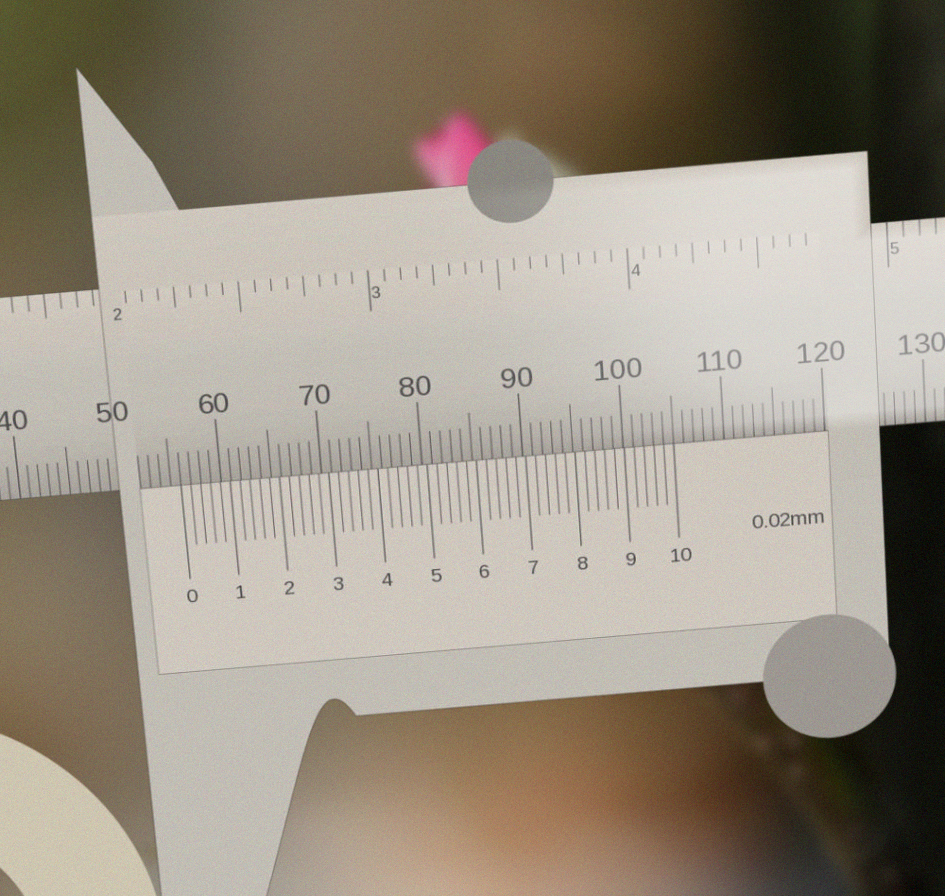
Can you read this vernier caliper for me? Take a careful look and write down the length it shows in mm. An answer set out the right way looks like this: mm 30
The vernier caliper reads mm 56.0
